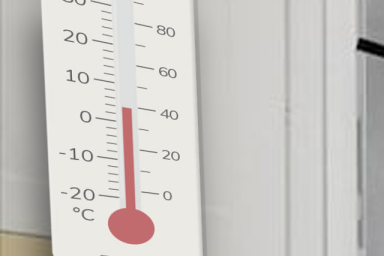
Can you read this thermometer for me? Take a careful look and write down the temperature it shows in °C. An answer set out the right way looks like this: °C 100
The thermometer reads °C 4
